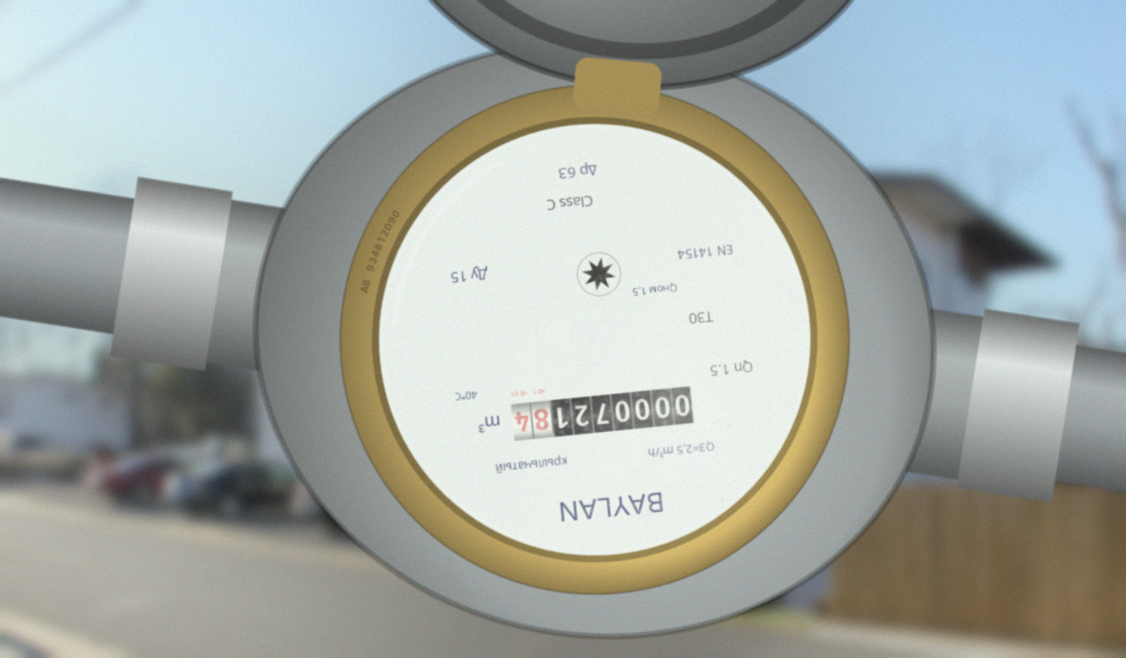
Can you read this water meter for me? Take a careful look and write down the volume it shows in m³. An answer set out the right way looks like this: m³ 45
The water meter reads m³ 721.84
